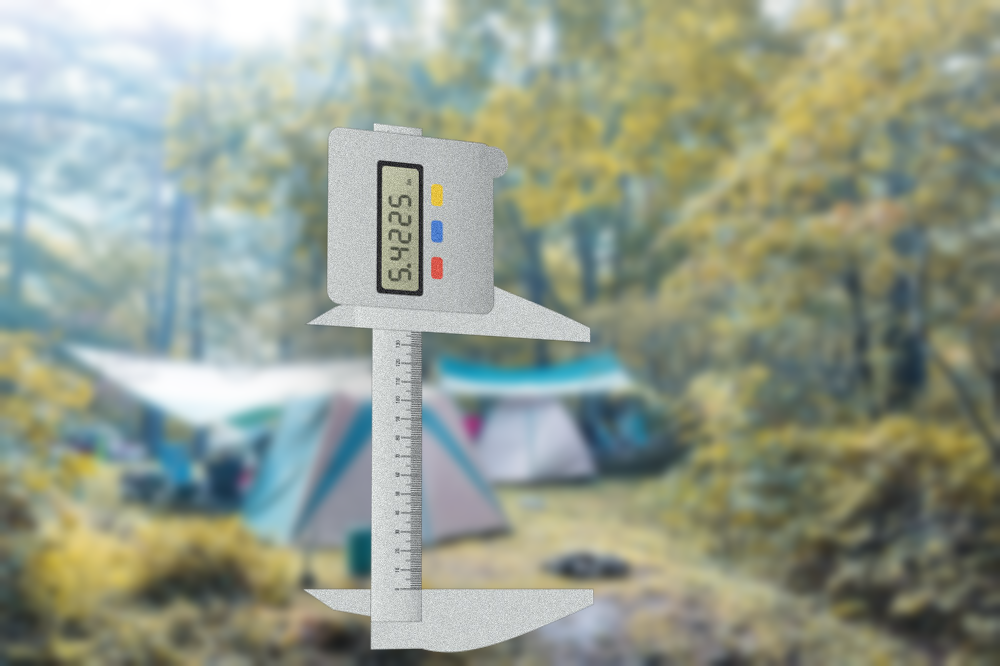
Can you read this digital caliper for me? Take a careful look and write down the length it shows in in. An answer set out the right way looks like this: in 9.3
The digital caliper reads in 5.4225
